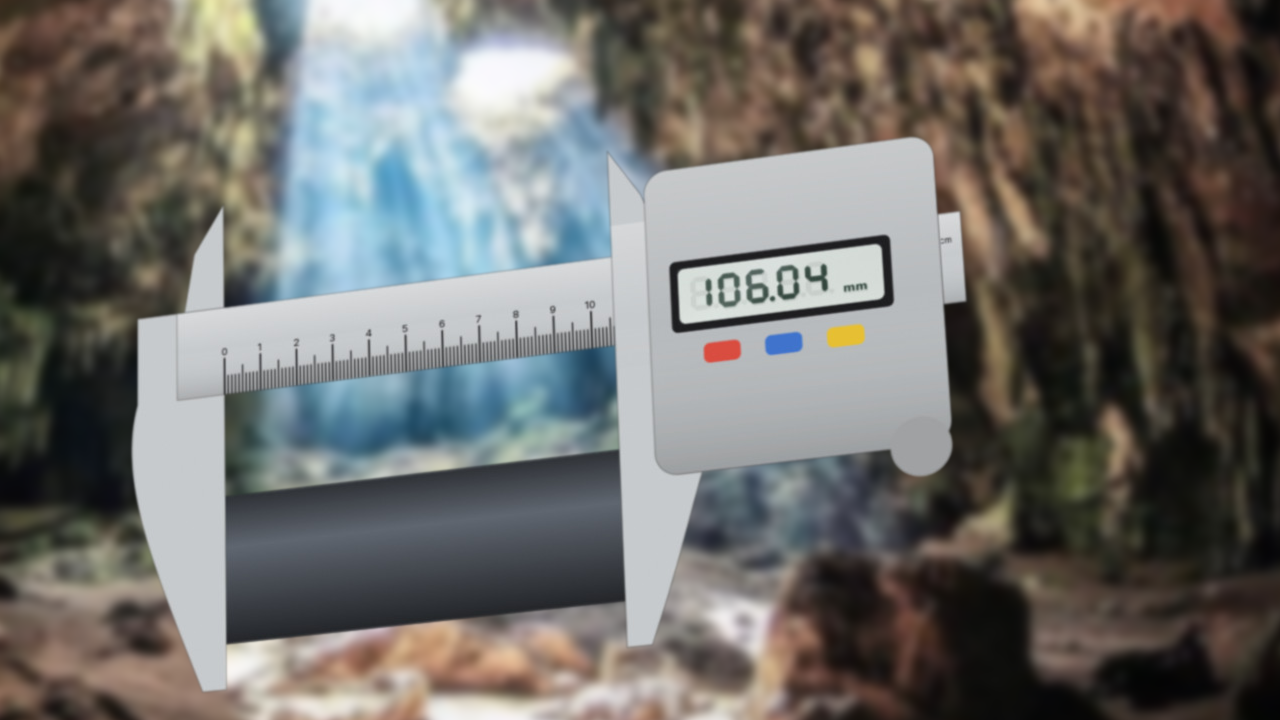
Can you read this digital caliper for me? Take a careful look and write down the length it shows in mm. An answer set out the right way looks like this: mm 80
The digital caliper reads mm 106.04
